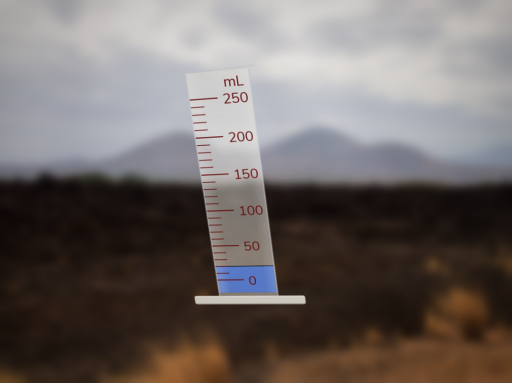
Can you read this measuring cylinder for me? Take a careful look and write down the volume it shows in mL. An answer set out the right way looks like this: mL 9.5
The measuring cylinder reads mL 20
